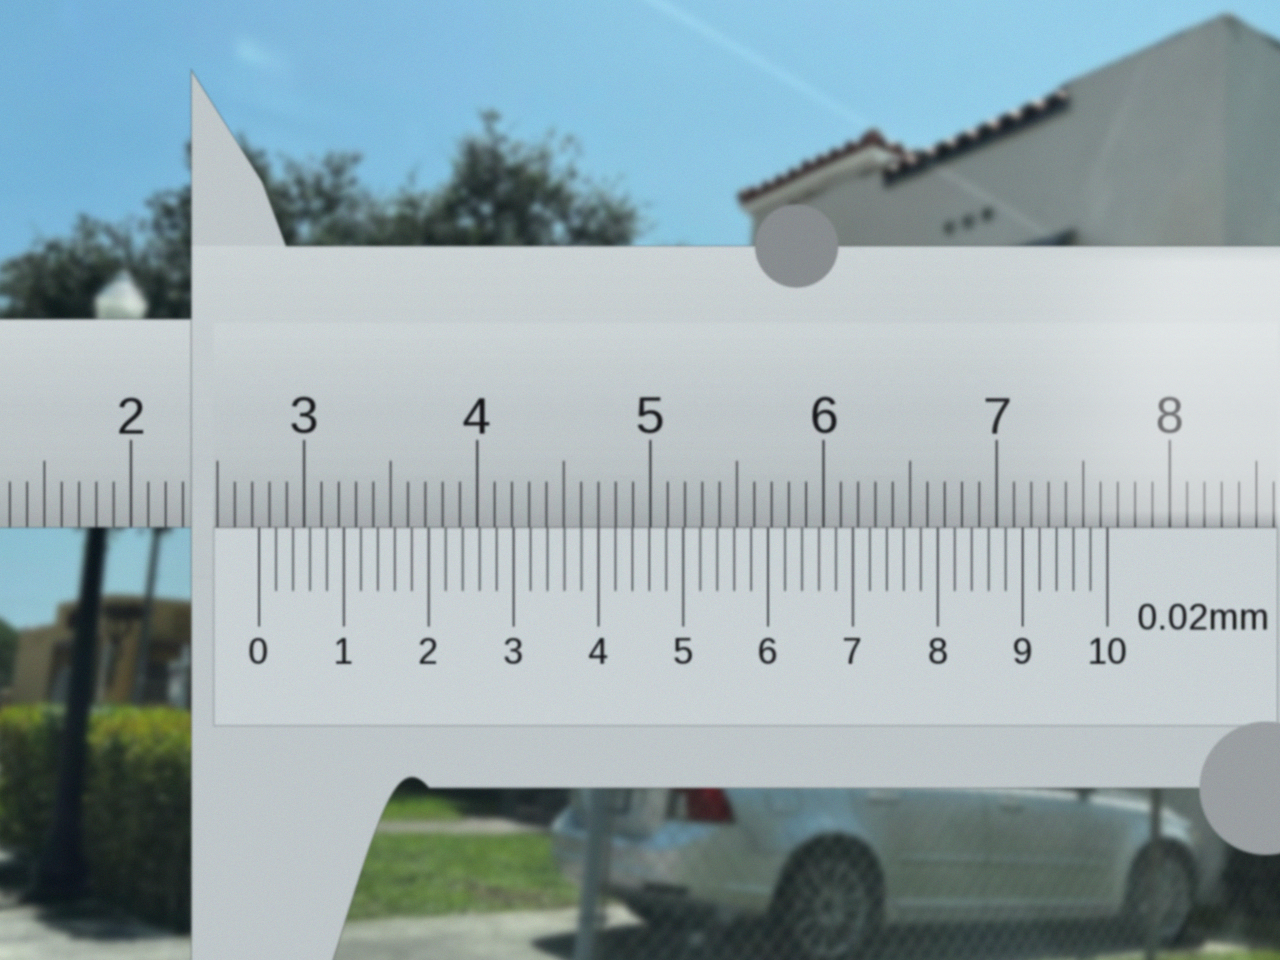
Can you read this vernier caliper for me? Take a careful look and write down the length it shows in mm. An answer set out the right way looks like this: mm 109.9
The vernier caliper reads mm 27.4
